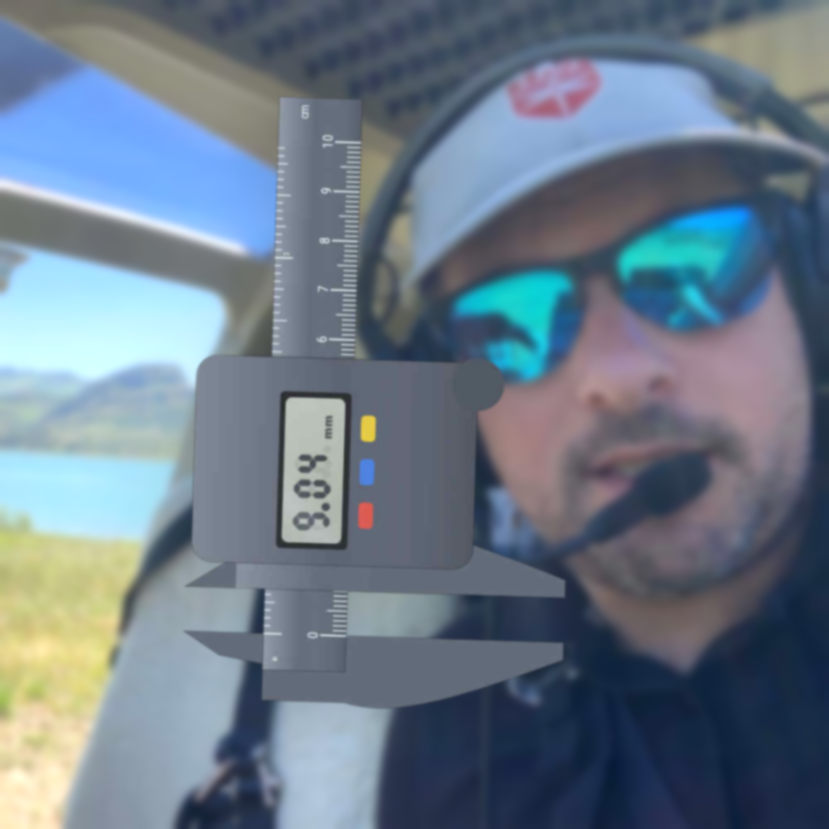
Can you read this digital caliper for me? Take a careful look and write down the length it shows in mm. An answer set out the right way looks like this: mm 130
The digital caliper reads mm 9.04
